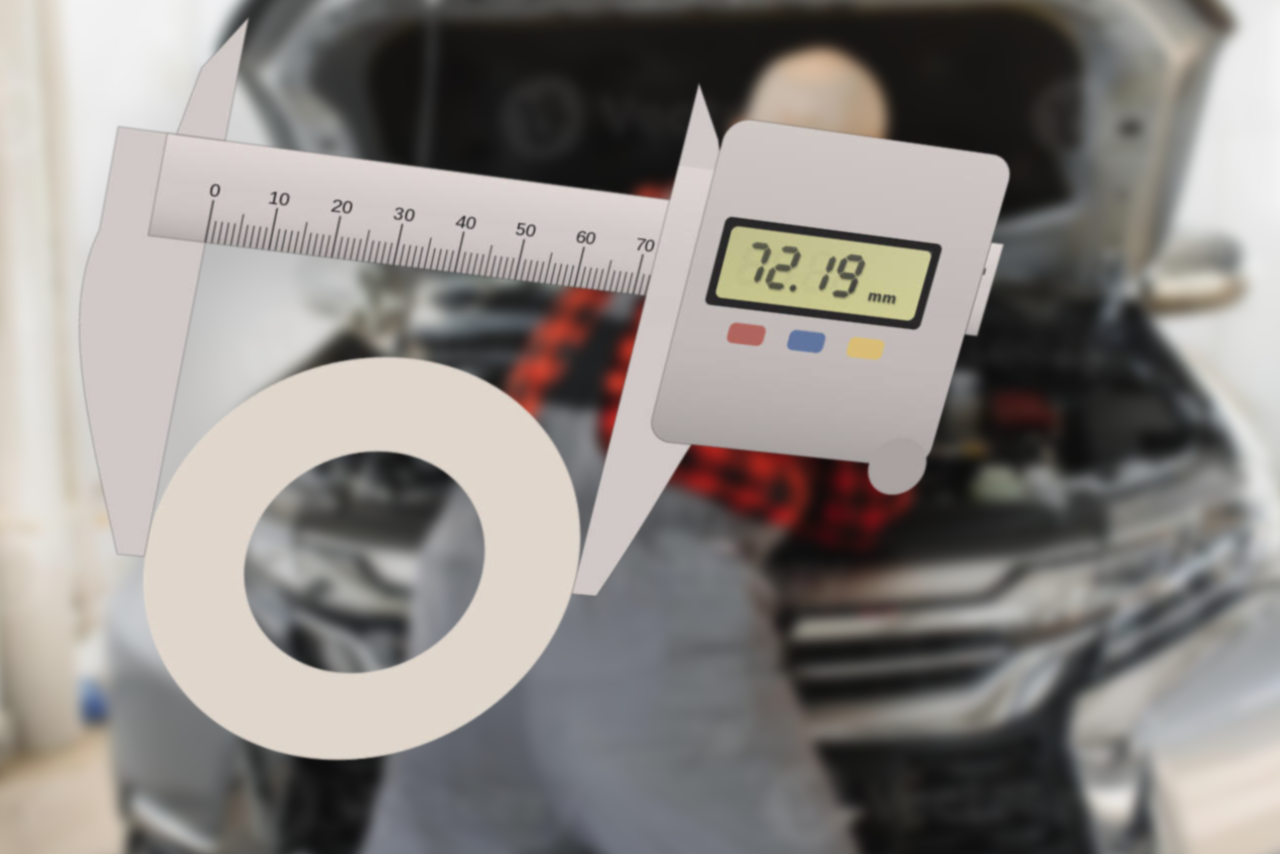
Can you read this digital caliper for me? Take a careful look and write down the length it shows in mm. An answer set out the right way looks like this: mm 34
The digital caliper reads mm 72.19
